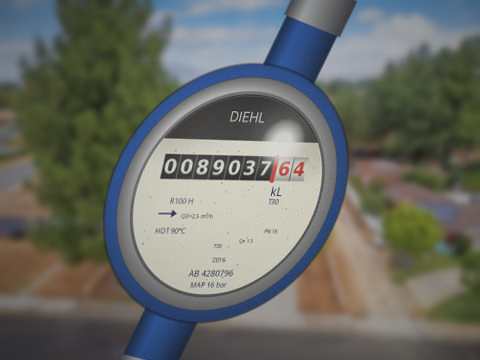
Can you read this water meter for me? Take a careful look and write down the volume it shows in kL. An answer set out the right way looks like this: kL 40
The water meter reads kL 89037.64
